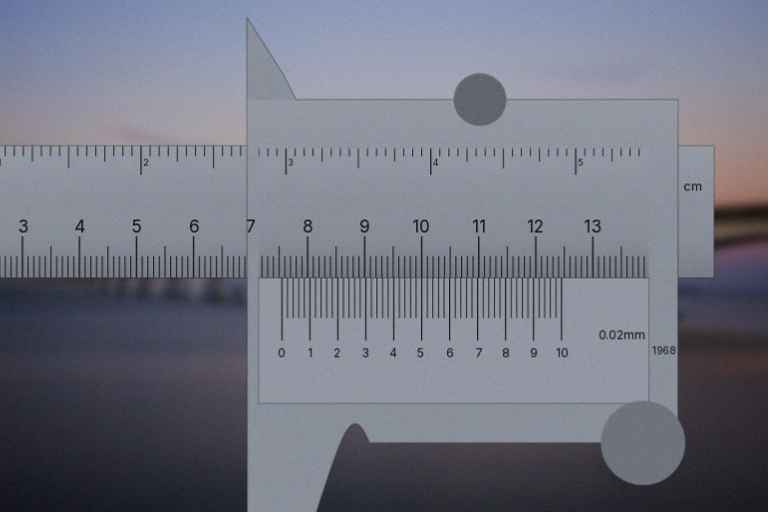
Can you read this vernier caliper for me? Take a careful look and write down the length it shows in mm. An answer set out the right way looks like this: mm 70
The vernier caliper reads mm 75.5
